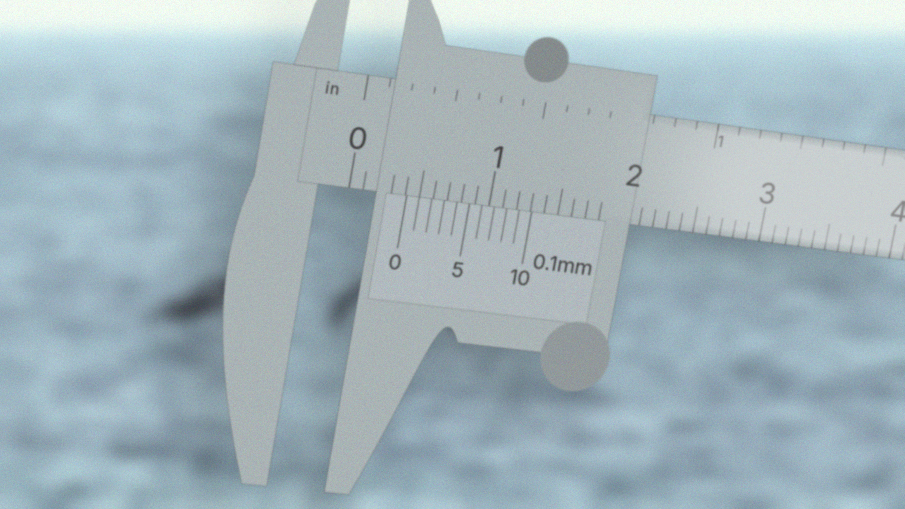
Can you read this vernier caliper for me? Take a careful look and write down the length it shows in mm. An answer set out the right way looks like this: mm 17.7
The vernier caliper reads mm 4.1
